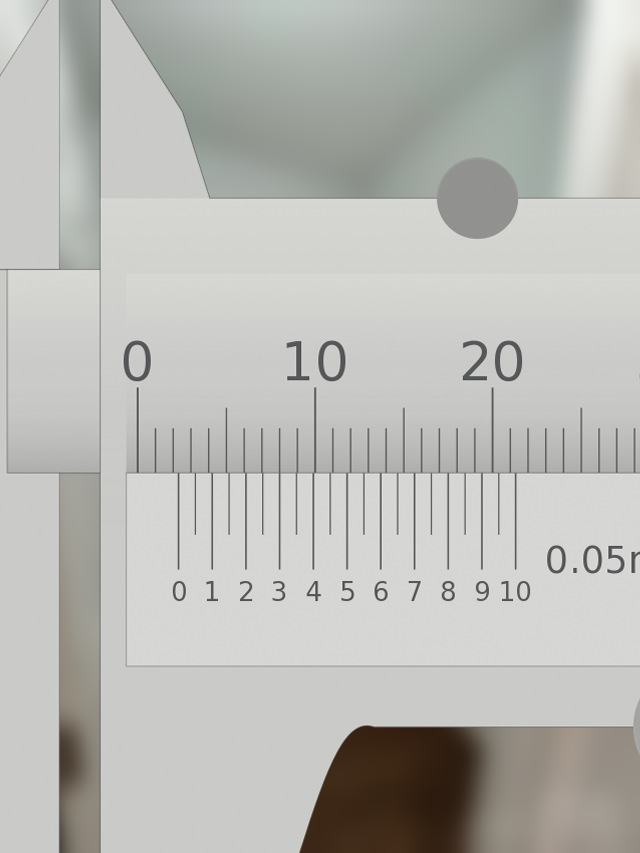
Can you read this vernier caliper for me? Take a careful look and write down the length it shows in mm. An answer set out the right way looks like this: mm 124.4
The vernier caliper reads mm 2.3
